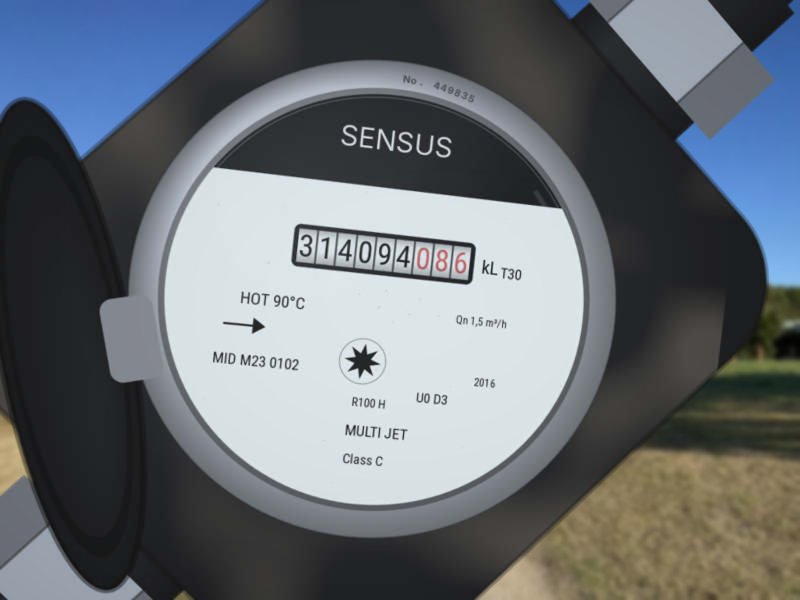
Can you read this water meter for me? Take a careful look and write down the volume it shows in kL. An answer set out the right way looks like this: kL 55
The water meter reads kL 314094.086
